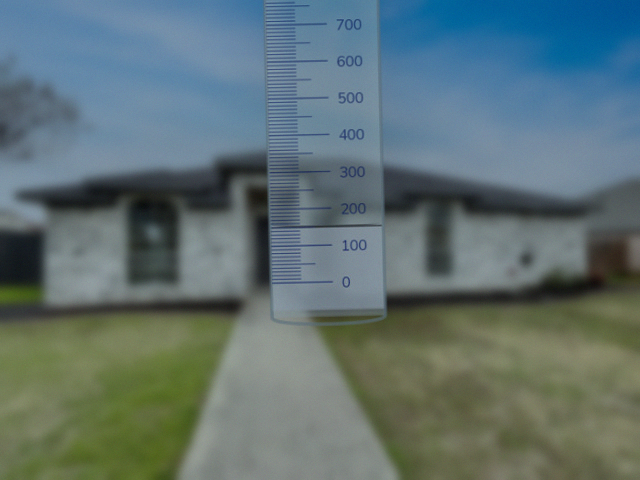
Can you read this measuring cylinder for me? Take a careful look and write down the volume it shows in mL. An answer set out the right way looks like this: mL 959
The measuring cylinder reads mL 150
